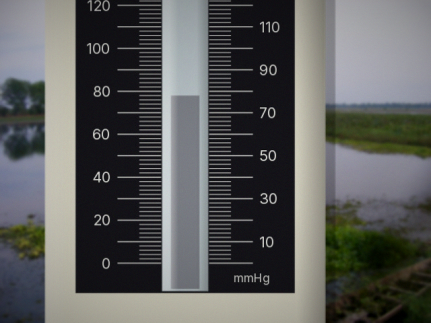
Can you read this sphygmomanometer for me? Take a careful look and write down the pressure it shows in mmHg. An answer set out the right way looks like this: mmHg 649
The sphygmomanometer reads mmHg 78
